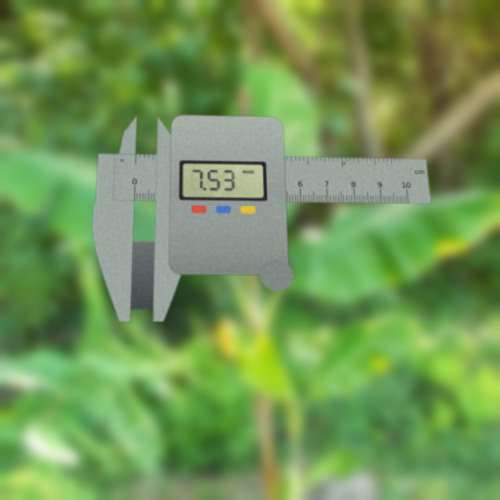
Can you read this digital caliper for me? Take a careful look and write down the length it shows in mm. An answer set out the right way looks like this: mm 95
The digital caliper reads mm 7.53
